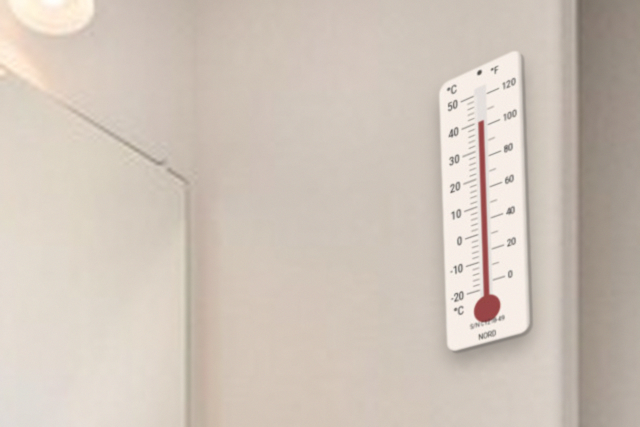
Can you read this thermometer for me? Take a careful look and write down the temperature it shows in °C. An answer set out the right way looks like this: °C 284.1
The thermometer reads °C 40
